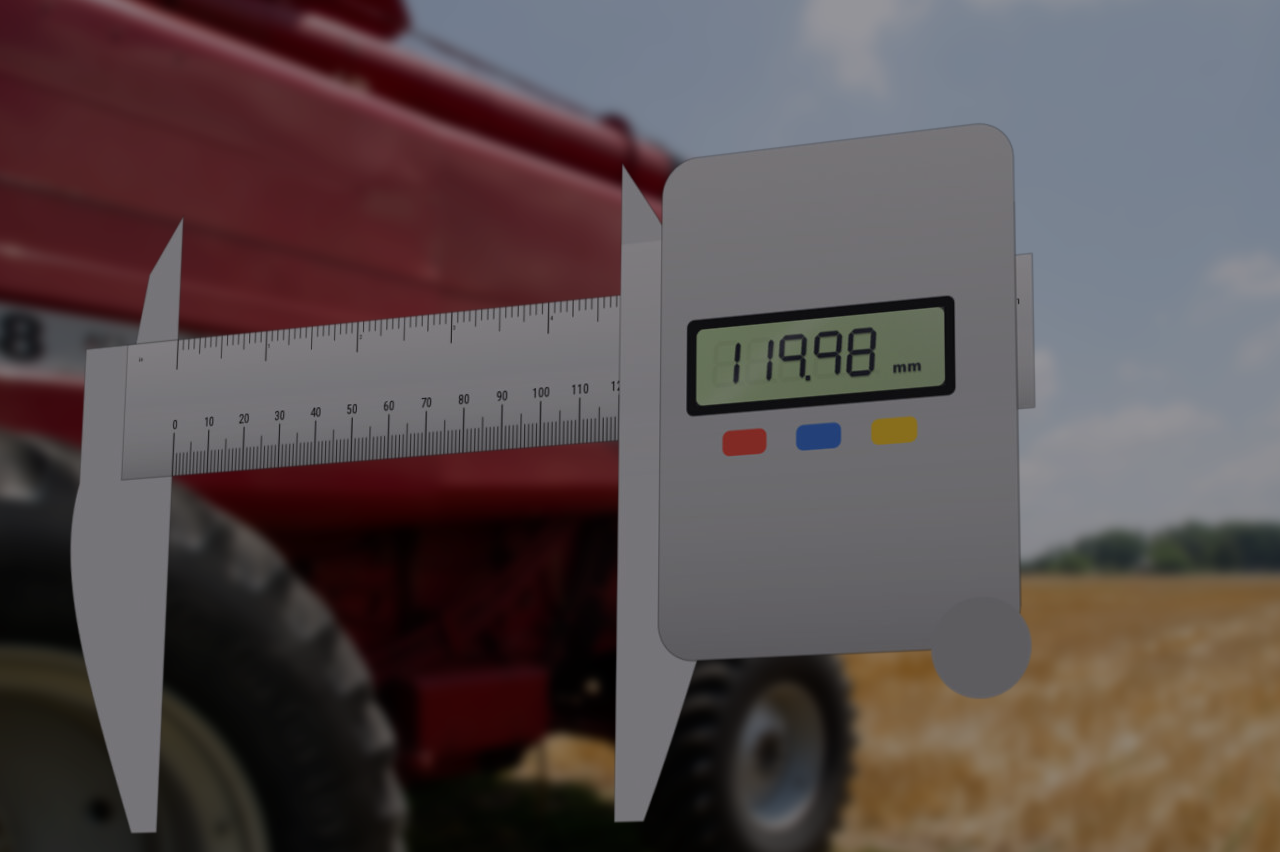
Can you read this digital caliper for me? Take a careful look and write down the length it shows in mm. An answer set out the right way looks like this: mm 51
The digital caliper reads mm 119.98
